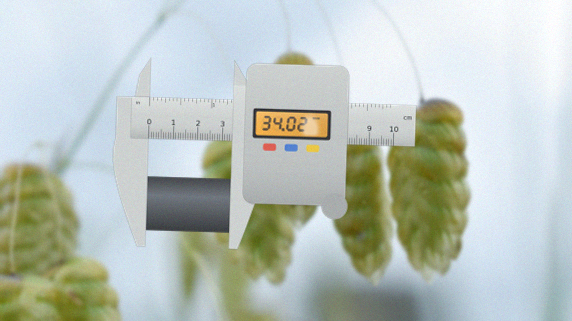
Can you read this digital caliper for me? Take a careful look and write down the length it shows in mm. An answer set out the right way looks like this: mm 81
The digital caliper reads mm 34.02
